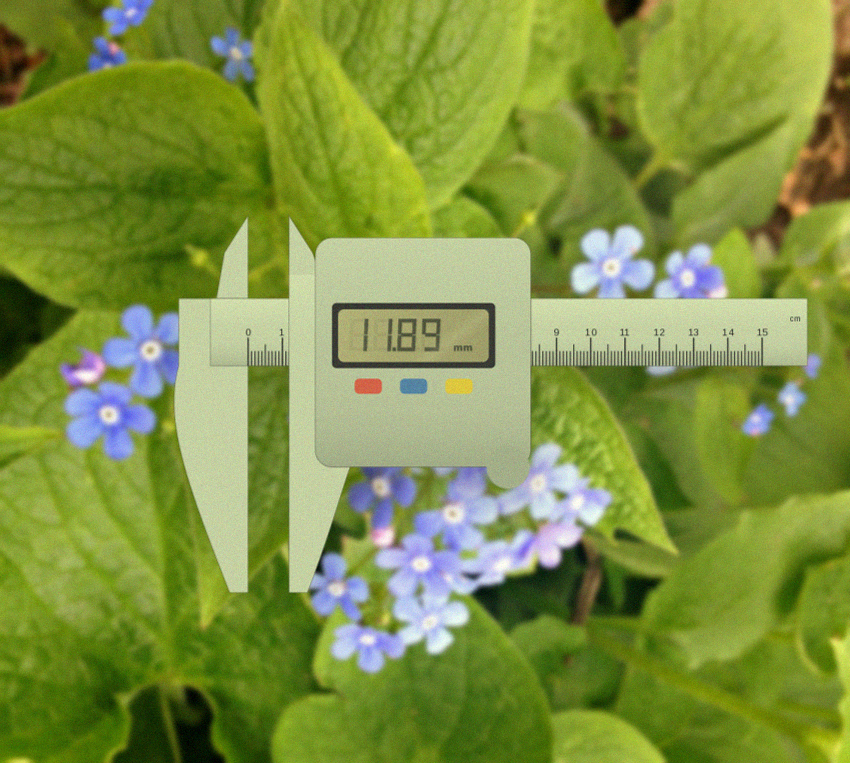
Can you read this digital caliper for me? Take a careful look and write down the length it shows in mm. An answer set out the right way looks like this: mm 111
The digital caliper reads mm 11.89
